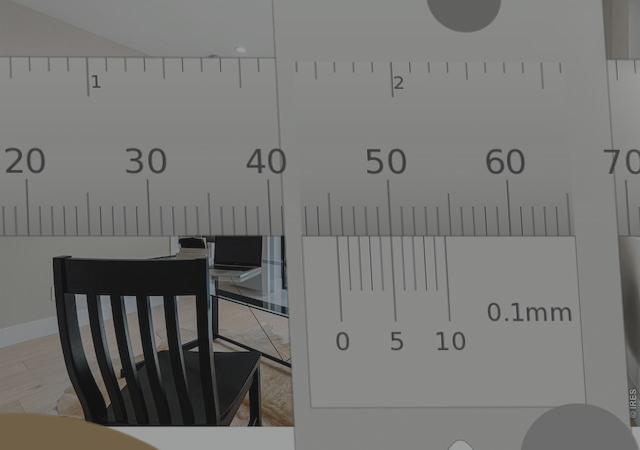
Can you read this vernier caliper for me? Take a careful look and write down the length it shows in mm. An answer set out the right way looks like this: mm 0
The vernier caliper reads mm 45.5
